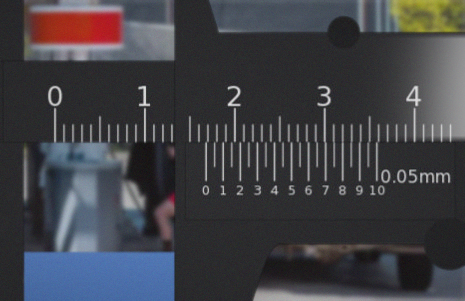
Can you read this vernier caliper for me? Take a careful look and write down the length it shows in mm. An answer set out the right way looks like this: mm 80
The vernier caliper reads mm 16.8
